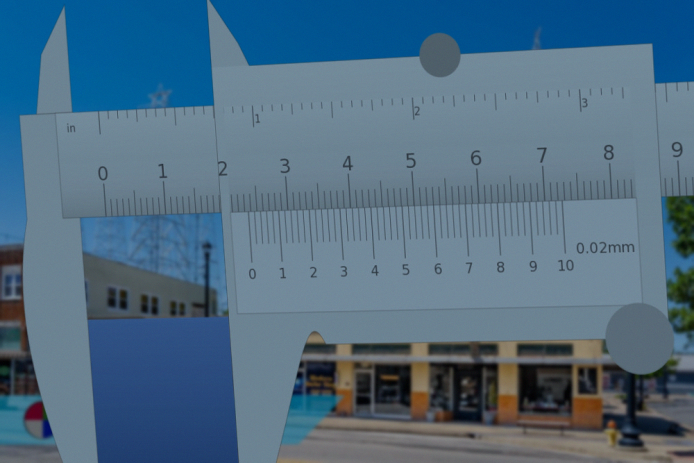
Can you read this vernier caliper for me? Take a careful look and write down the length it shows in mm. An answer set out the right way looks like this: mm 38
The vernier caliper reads mm 23.6
